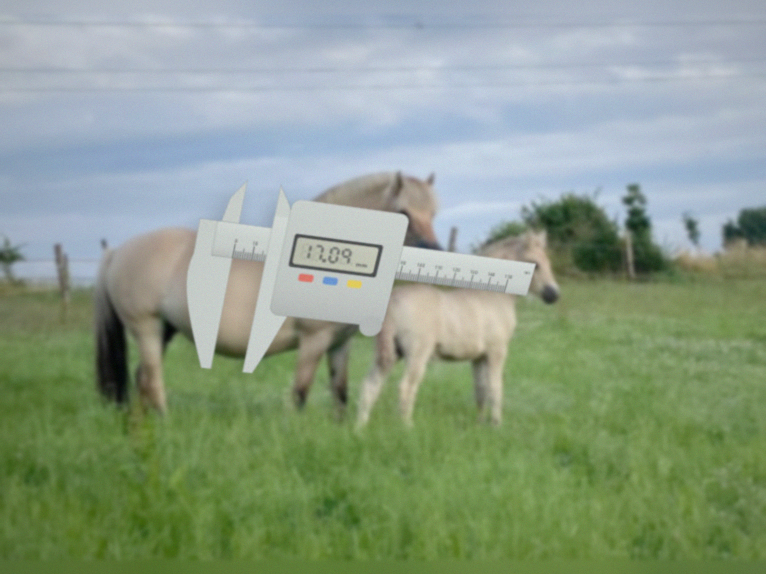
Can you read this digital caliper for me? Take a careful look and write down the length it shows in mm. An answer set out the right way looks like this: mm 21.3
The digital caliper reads mm 17.09
